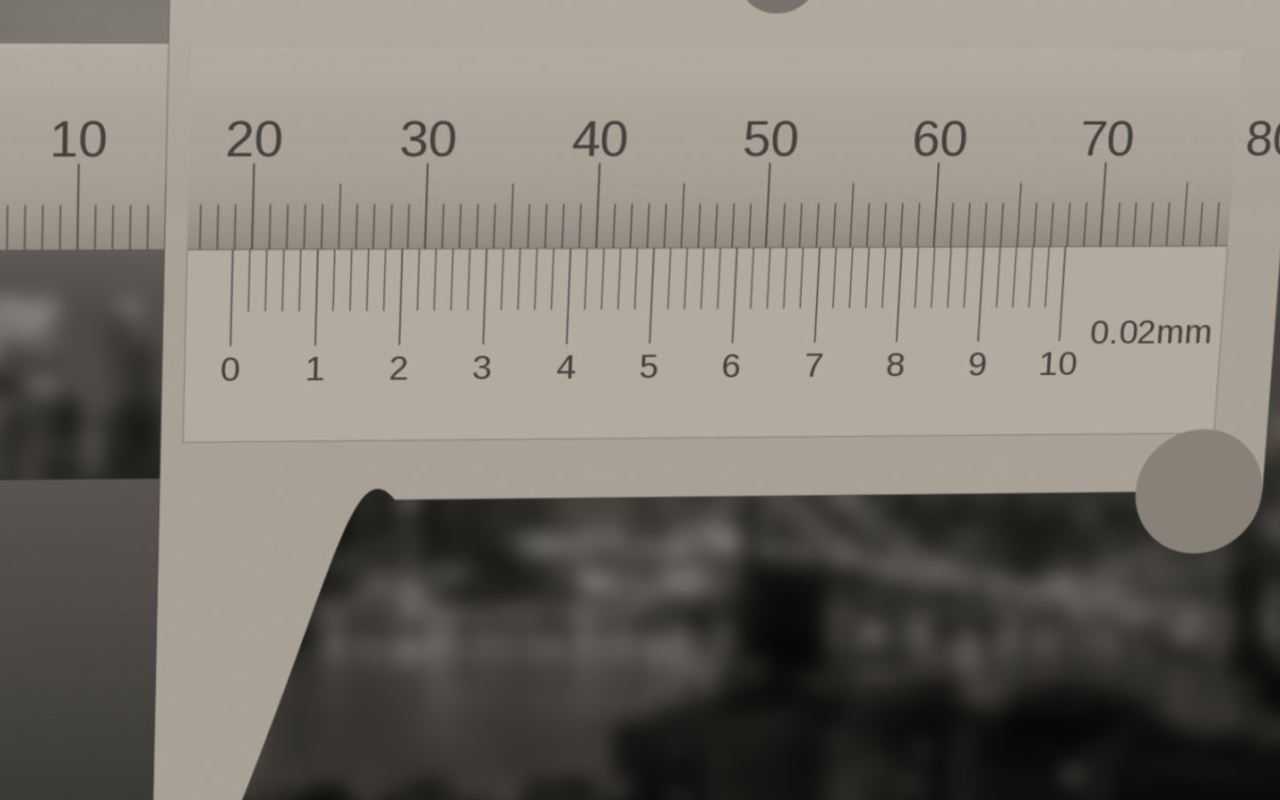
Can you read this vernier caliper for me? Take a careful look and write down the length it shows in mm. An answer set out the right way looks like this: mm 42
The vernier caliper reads mm 18.9
